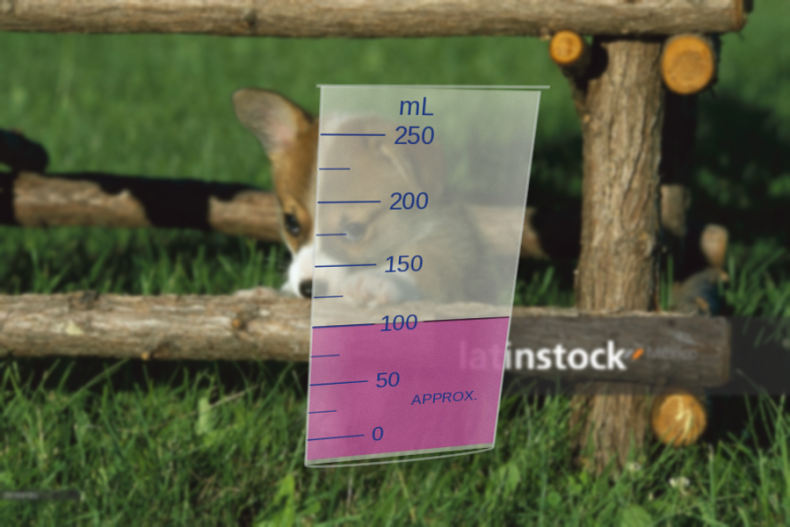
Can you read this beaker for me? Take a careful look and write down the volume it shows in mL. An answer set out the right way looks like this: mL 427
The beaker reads mL 100
